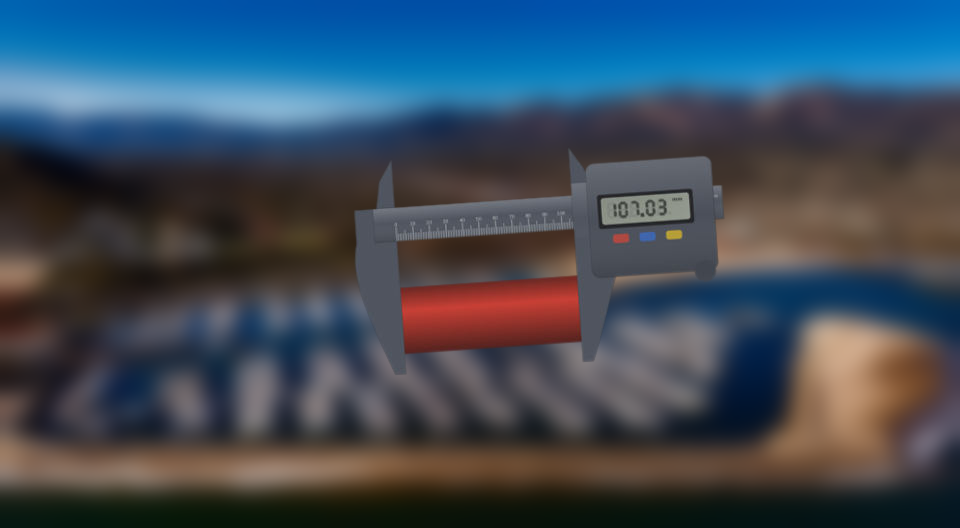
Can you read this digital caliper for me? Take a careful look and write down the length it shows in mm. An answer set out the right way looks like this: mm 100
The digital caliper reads mm 107.03
